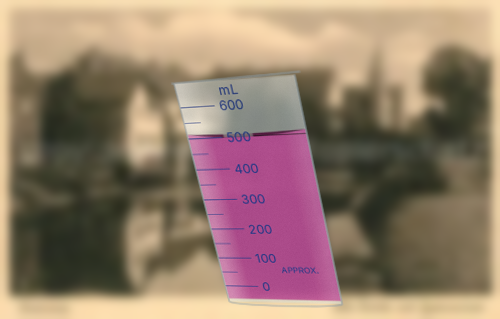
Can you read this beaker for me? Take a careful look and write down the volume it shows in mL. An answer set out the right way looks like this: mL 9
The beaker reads mL 500
